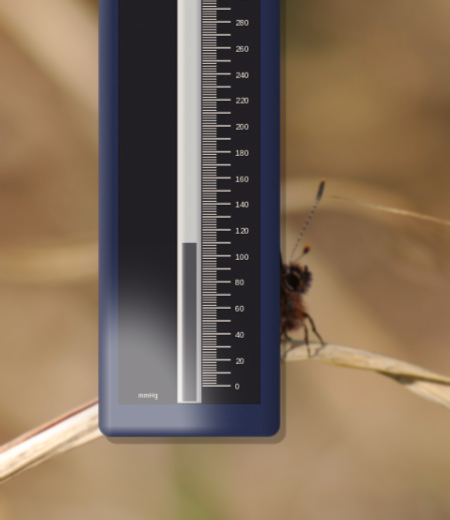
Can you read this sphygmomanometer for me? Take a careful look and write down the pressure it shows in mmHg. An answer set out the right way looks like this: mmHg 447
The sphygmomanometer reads mmHg 110
